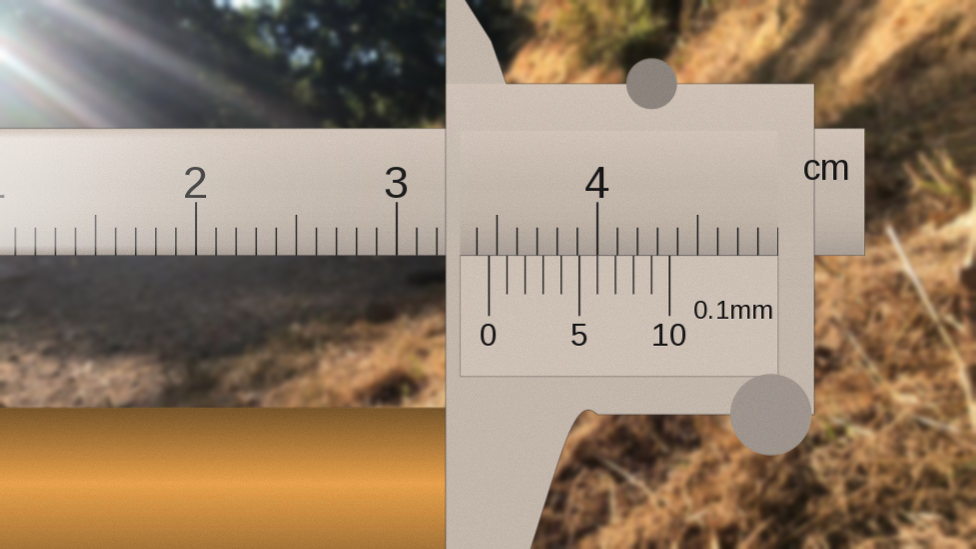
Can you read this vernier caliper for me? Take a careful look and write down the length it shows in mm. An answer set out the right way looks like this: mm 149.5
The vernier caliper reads mm 34.6
